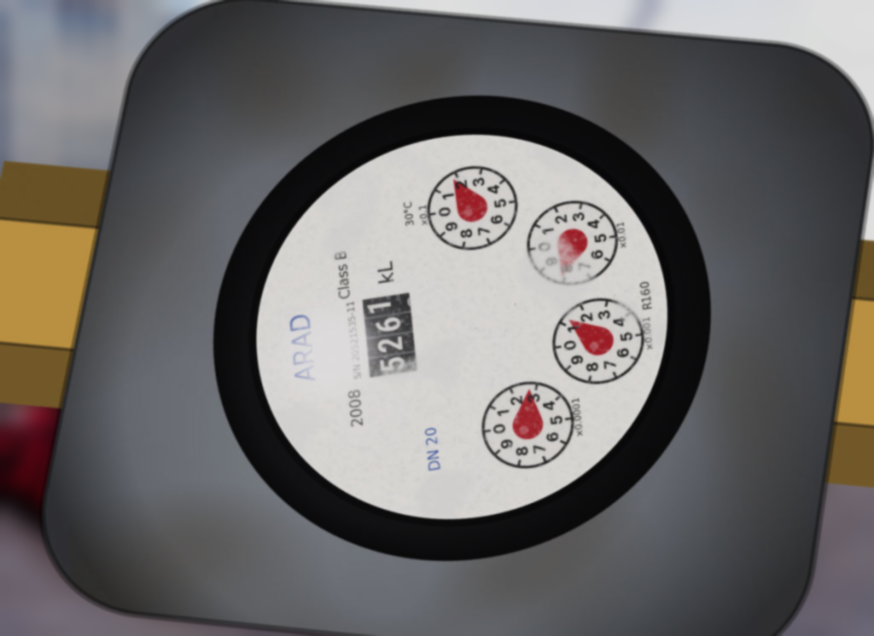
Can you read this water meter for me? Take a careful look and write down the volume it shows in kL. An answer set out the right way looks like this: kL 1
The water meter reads kL 5261.1812
